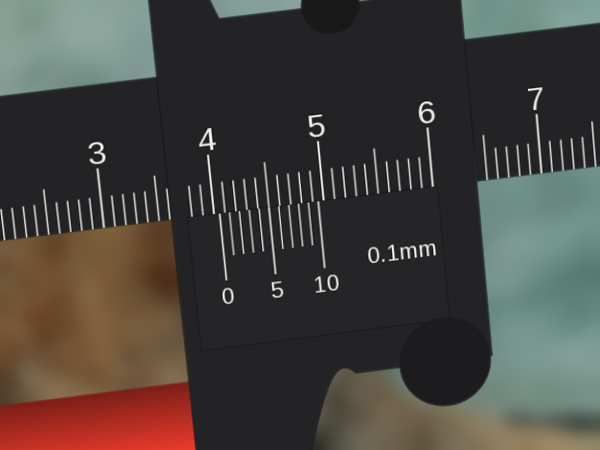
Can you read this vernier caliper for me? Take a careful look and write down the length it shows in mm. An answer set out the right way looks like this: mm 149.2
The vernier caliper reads mm 40.5
